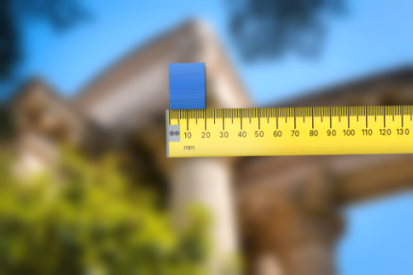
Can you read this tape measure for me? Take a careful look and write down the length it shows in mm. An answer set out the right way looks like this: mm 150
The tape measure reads mm 20
